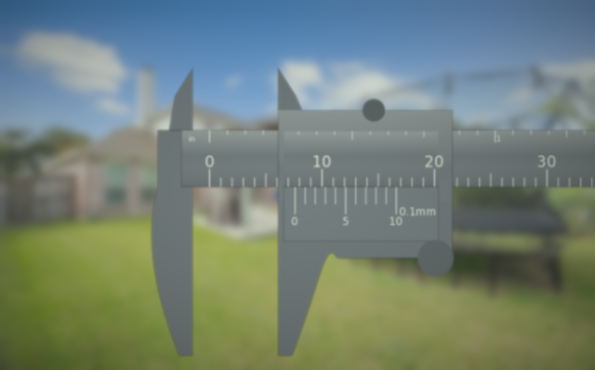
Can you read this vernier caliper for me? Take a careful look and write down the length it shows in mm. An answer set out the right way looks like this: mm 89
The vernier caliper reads mm 7.6
